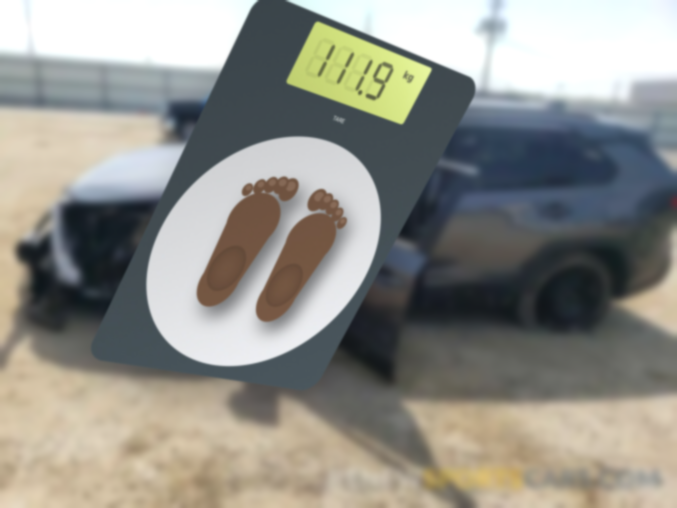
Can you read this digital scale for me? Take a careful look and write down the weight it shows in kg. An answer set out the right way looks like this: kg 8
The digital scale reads kg 111.9
